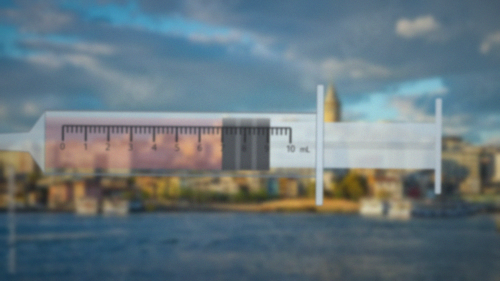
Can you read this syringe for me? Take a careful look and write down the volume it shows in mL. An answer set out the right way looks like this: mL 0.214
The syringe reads mL 7
